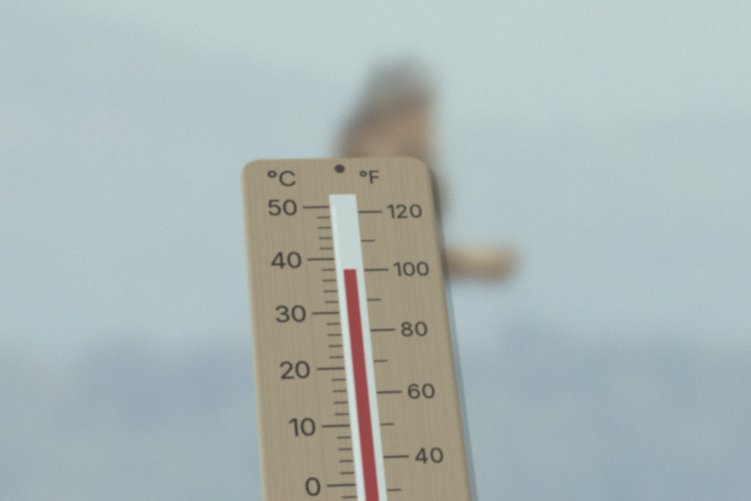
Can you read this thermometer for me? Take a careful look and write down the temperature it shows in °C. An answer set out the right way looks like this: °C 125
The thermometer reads °C 38
